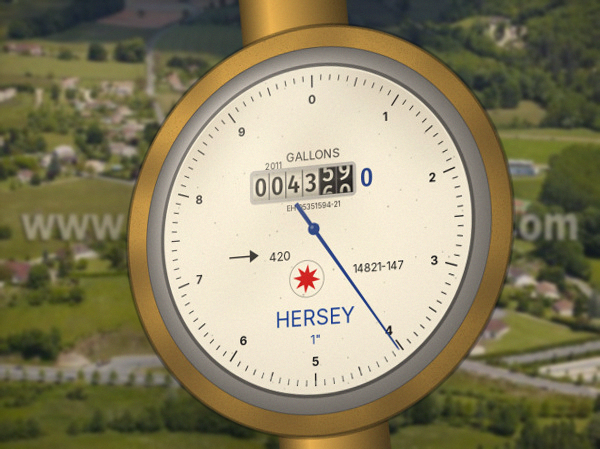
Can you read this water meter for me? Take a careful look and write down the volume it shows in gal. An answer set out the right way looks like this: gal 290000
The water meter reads gal 43594.0
